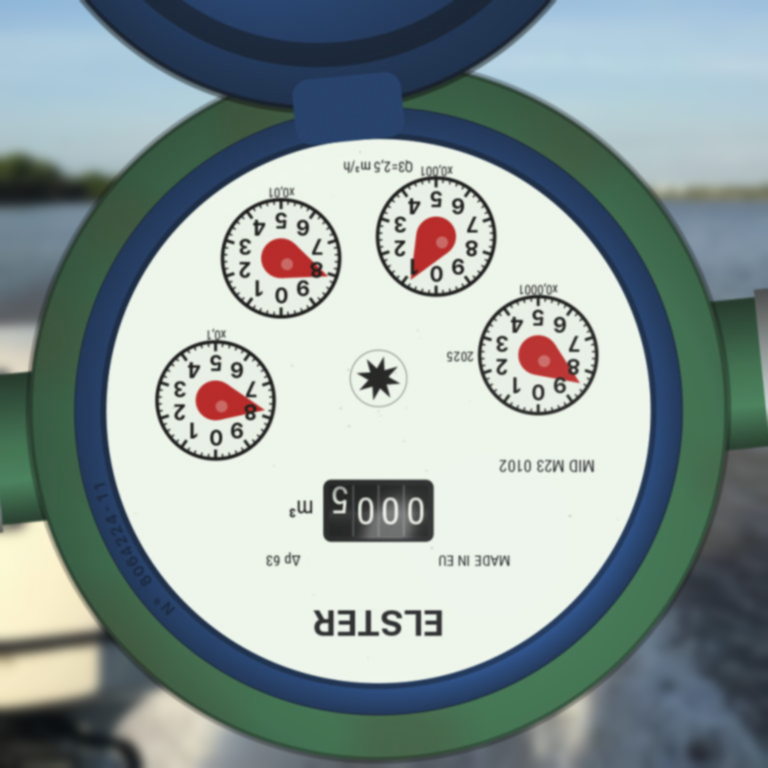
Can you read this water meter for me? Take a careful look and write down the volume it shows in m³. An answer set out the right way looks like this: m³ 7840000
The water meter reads m³ 4.7808
